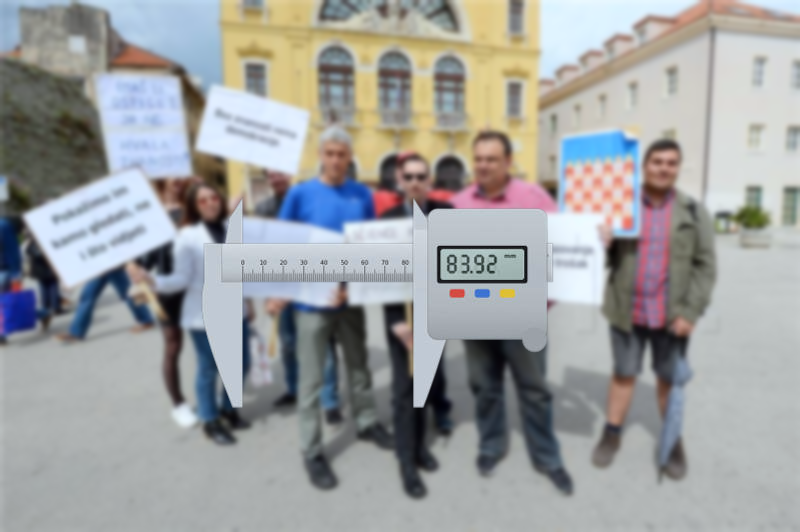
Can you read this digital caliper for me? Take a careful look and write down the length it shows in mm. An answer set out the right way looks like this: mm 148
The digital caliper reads mm 83.92
